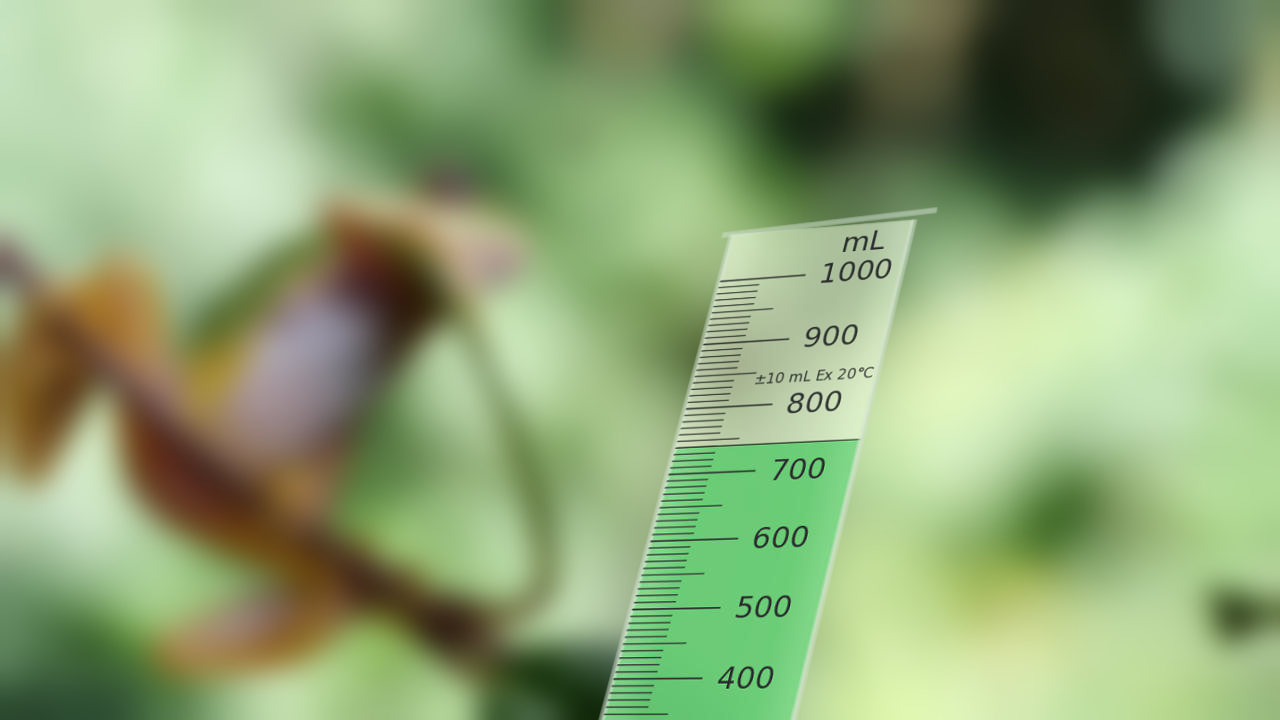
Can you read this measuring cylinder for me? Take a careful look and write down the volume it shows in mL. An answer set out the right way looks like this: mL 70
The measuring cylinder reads mL 740
